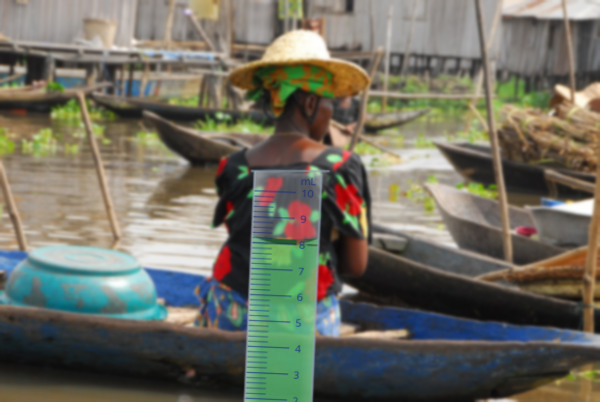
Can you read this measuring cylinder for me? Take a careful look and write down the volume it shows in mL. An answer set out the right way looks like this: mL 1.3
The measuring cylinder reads mL 8
